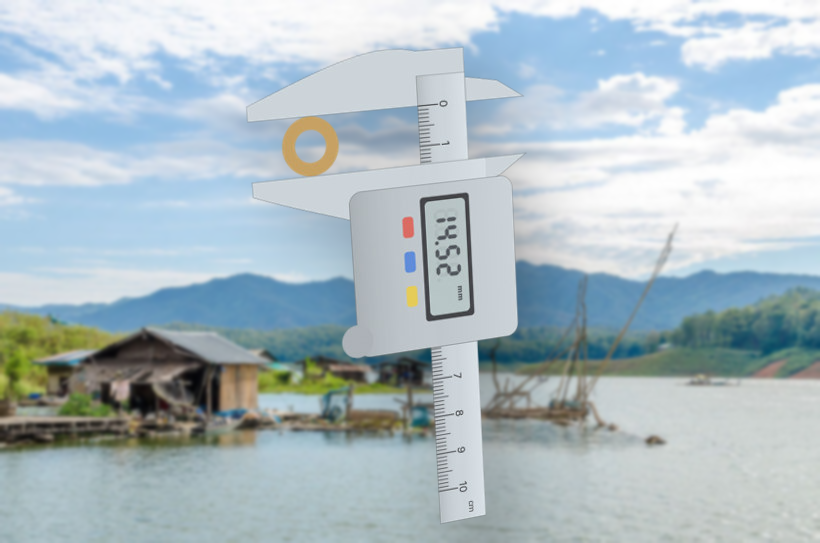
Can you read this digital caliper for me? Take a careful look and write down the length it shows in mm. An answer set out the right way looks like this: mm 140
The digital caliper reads mm 14.52
